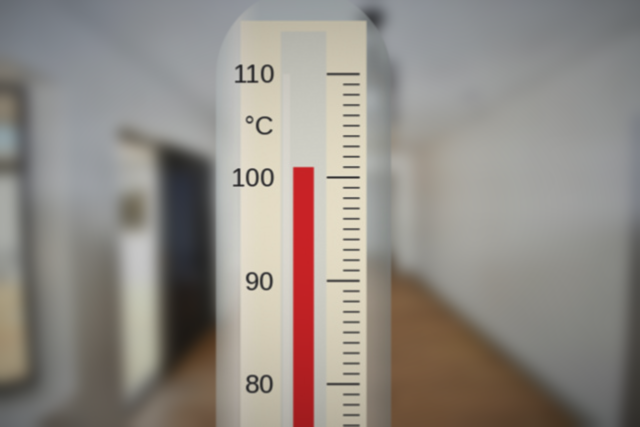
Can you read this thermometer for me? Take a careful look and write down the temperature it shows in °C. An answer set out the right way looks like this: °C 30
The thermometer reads °C 101
